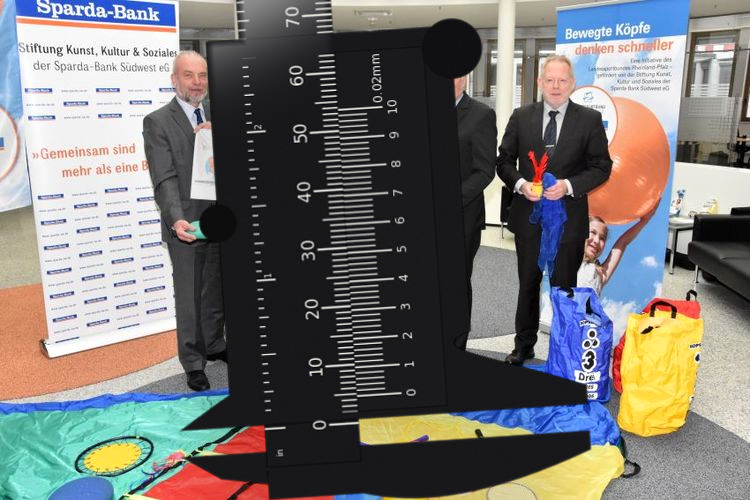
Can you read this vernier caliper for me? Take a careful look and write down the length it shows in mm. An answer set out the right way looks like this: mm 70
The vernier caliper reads mm 4.6
